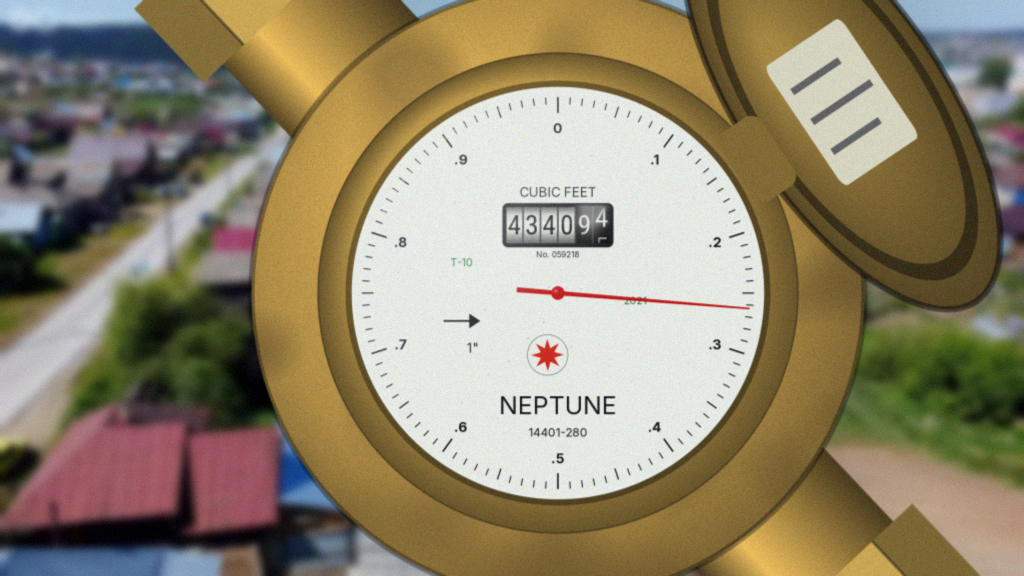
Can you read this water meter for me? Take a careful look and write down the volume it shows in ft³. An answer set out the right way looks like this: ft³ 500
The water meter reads ft³ 434094.26
